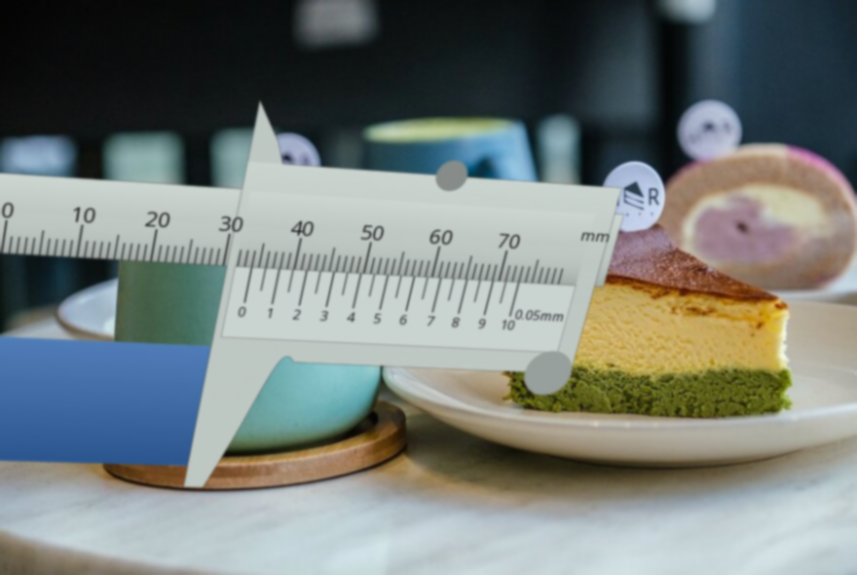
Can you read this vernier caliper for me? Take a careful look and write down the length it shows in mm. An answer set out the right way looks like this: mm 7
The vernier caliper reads mm 34.0
